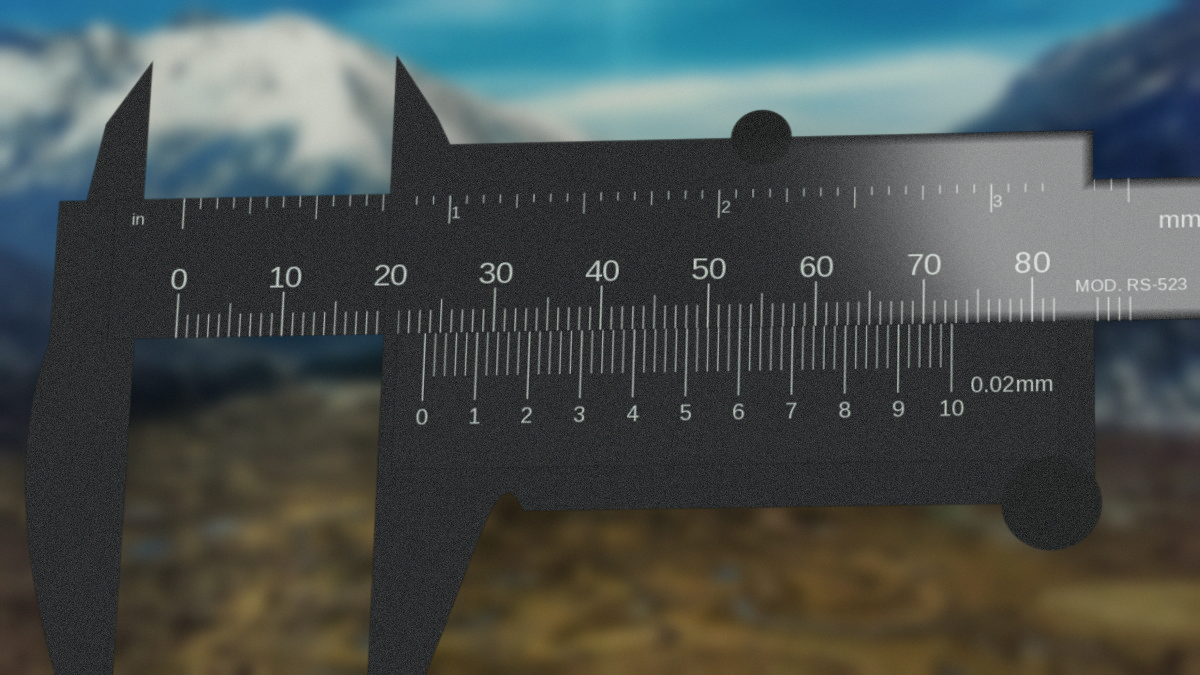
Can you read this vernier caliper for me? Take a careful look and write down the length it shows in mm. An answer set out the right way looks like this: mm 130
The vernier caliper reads mm 23.6
